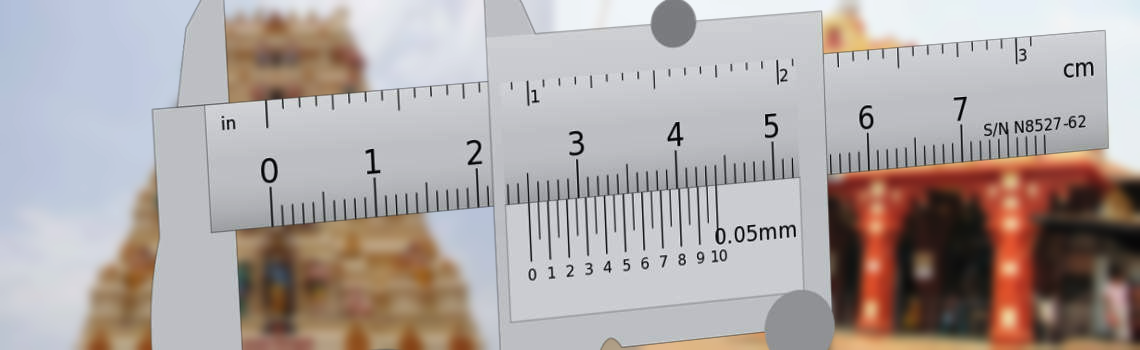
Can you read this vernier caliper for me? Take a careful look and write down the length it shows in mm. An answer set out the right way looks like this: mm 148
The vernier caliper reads mm 25.0
